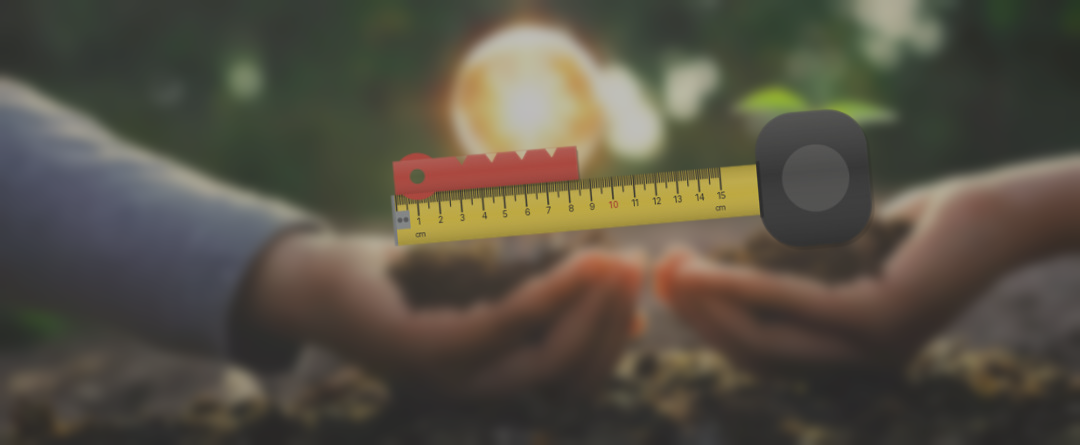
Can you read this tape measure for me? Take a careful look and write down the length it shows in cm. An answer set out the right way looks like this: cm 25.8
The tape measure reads cm 8.5
